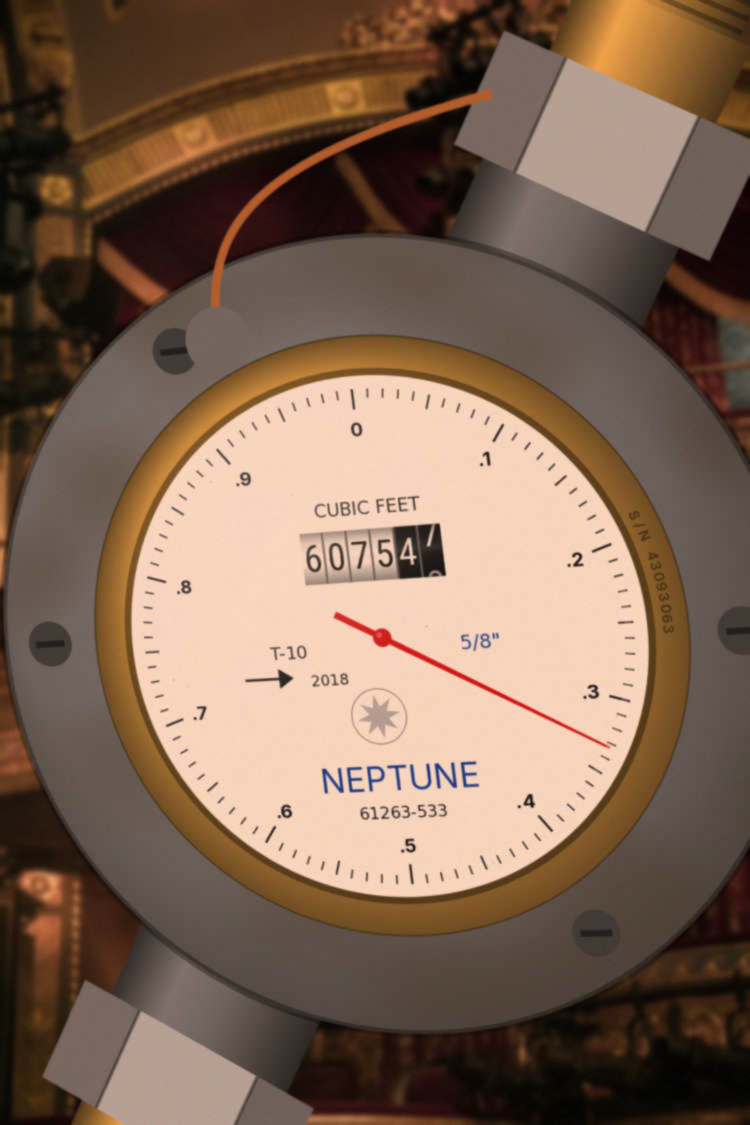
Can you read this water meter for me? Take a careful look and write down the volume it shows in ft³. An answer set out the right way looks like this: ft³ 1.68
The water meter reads ft³ 607547.33
